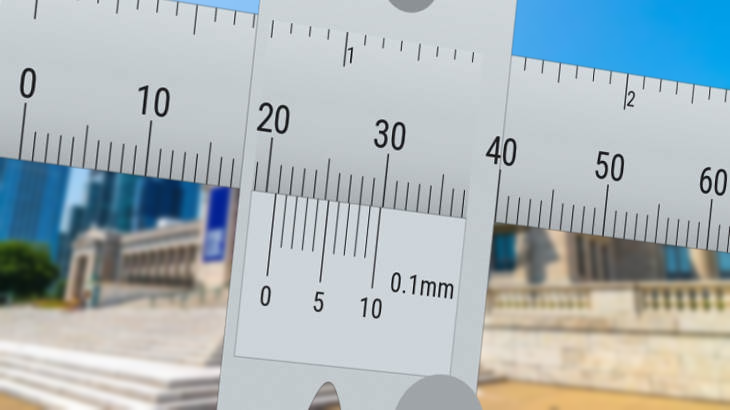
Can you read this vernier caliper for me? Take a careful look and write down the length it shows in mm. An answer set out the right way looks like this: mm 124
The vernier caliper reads mm 20.8
